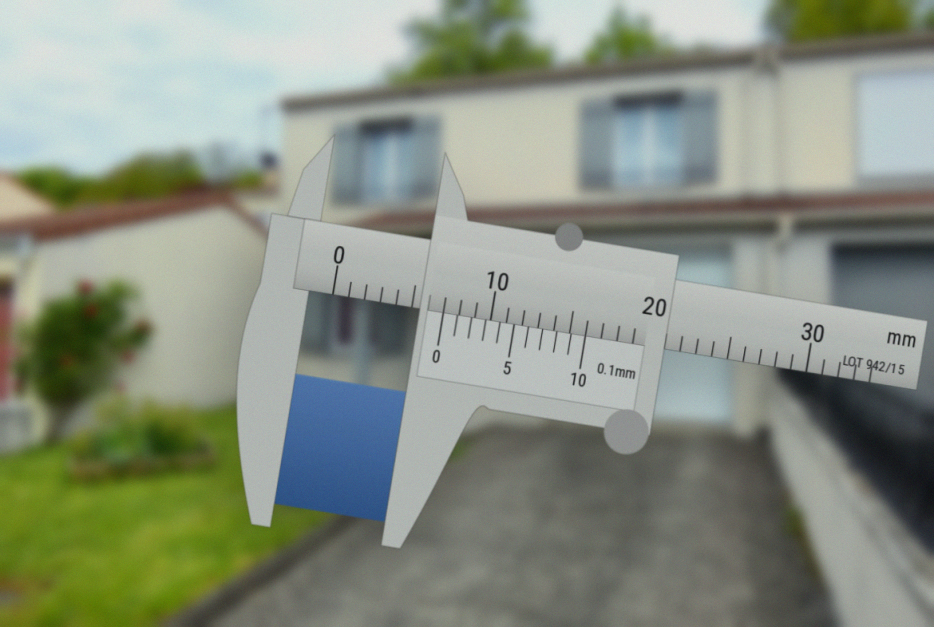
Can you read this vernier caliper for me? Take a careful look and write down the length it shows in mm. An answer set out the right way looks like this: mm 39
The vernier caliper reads mm 7.0
